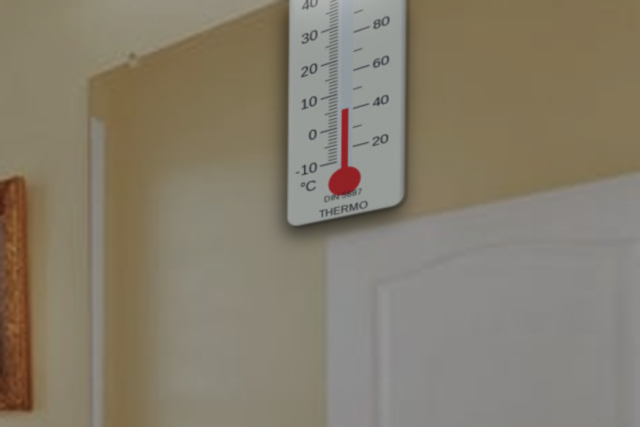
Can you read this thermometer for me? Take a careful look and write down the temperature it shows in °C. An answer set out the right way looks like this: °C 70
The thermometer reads °C 5
